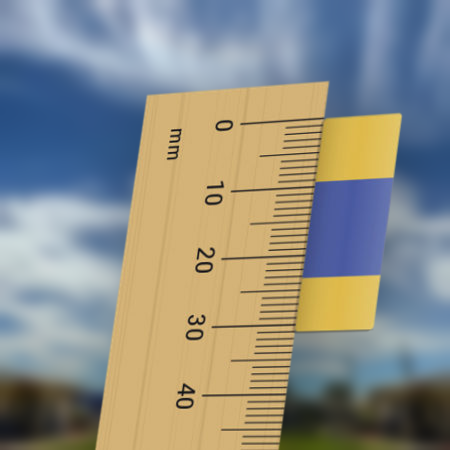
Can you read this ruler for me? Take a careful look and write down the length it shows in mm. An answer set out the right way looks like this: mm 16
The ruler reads mm 31
